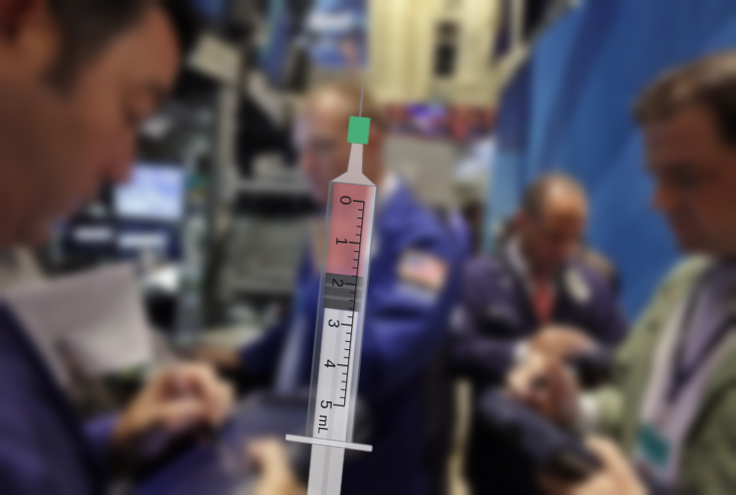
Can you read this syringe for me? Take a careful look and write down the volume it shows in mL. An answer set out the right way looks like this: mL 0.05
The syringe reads mL 1.8
